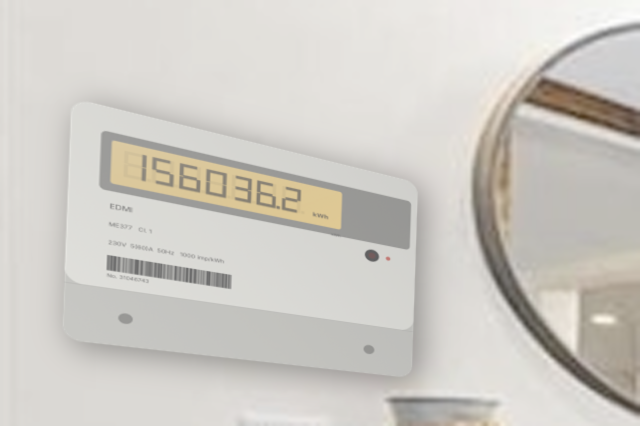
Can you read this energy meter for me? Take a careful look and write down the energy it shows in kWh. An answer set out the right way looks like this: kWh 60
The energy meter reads kWh 156036.2
